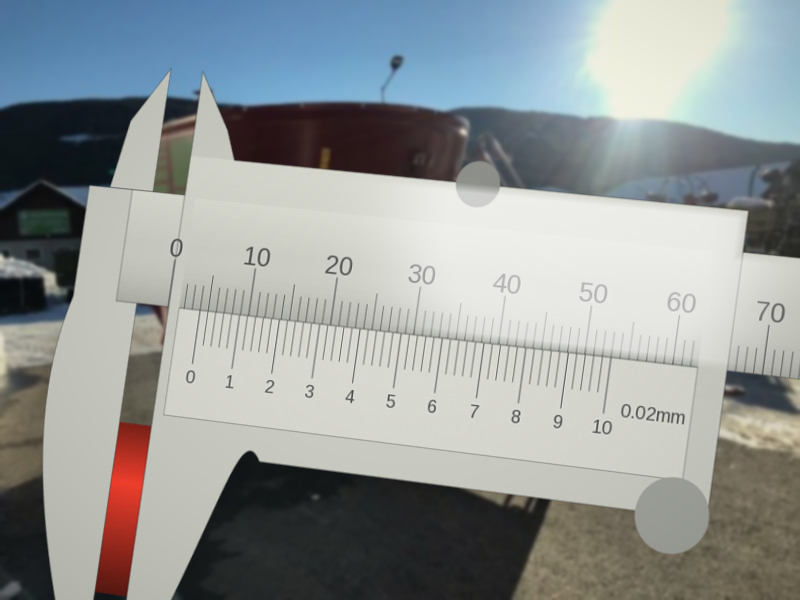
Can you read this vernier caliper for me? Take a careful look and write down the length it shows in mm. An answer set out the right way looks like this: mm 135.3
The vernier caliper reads mm 4.0
